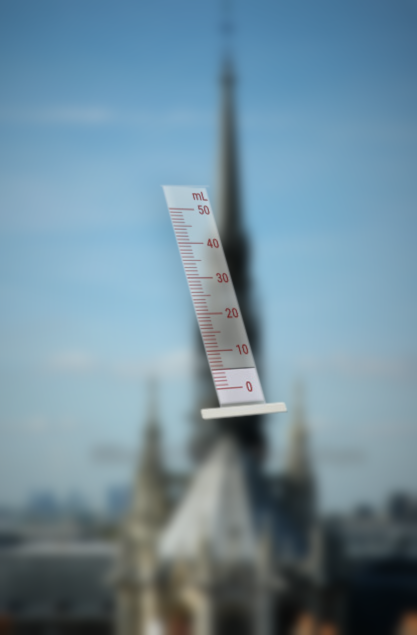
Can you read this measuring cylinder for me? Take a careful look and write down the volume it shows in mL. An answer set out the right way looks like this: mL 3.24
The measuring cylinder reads mL 5
